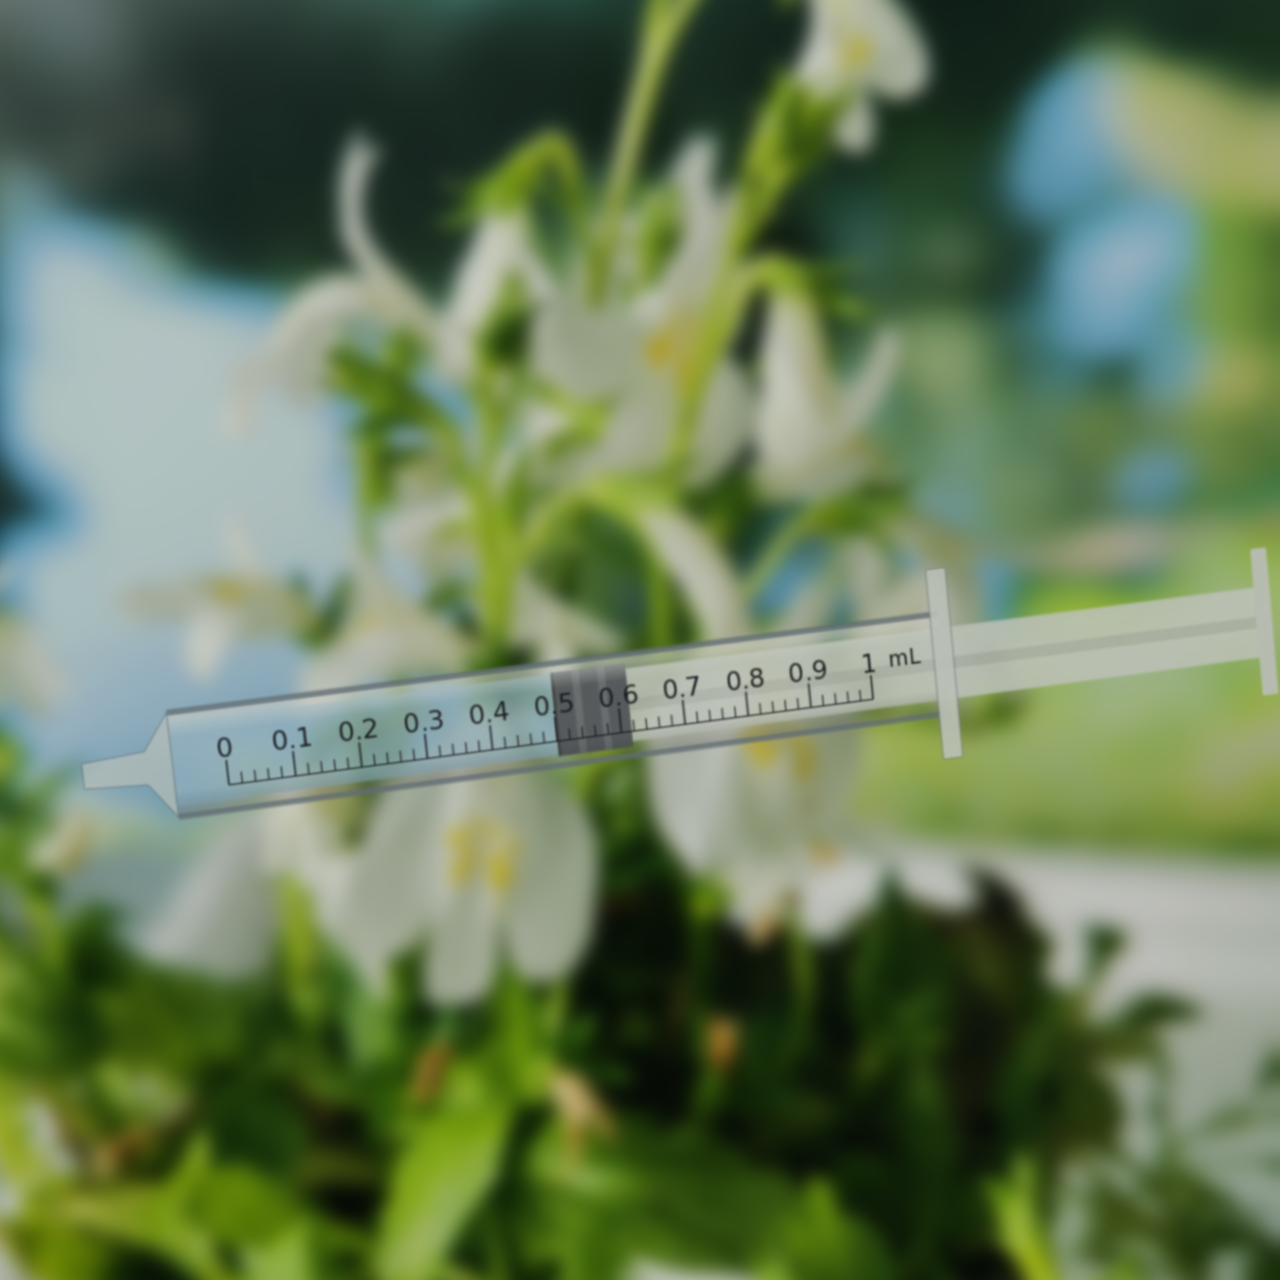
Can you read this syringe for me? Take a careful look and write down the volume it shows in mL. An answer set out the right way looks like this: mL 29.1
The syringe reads mL 0.5
